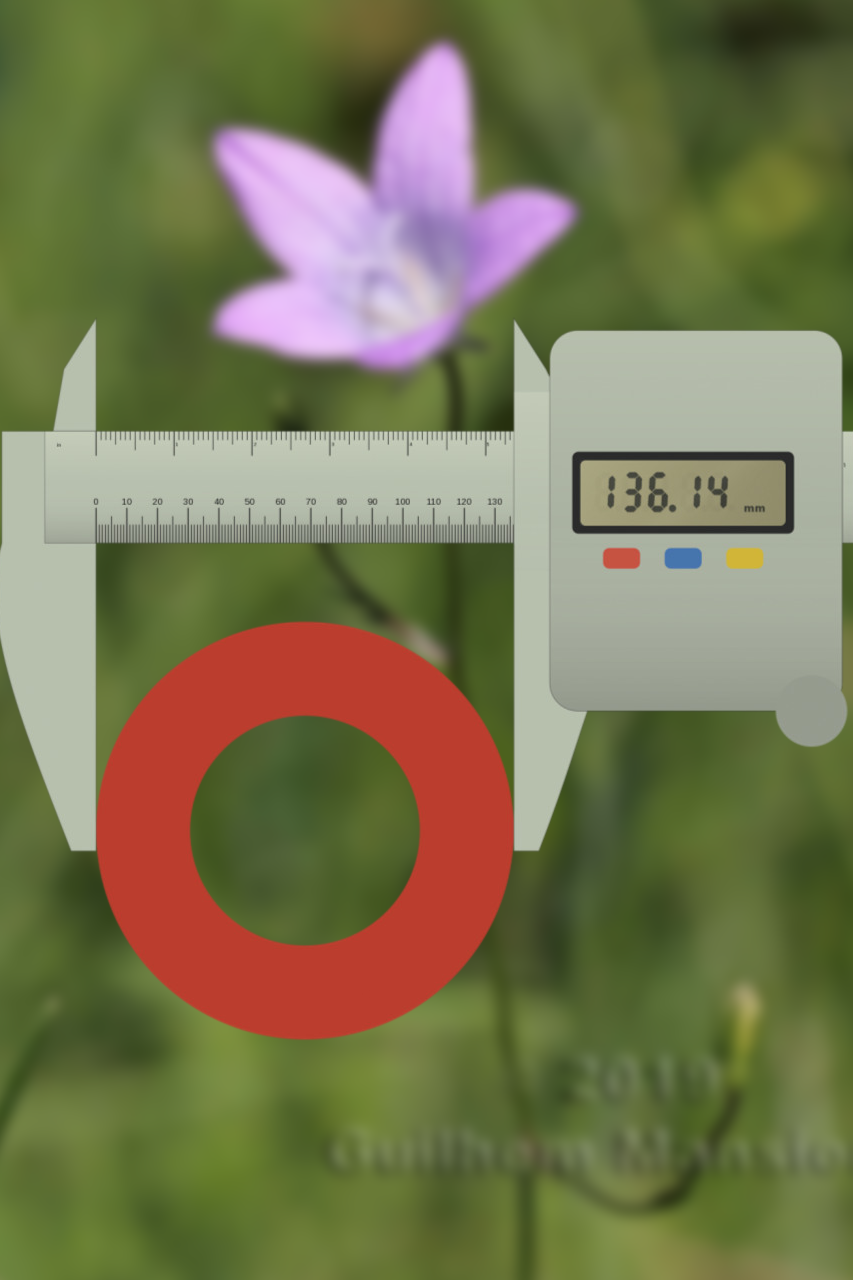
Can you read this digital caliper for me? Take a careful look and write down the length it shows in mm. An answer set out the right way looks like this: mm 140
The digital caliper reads mm 136.14
